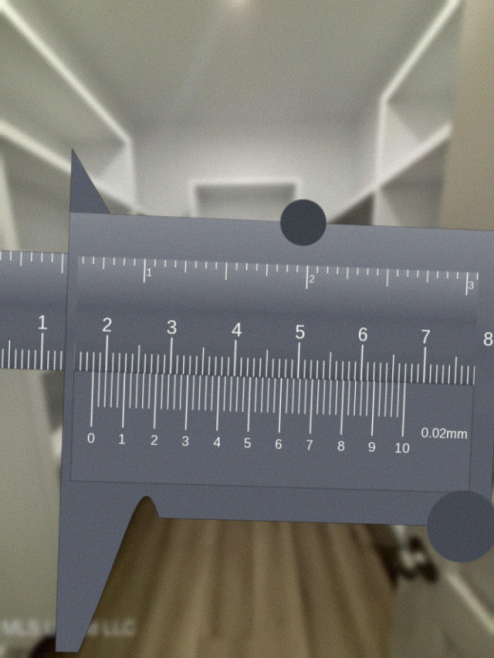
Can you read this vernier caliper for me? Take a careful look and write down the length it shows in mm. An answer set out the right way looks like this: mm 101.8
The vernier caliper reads mm 18.0
